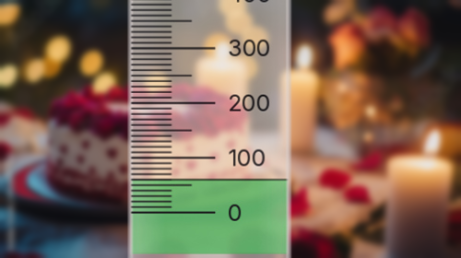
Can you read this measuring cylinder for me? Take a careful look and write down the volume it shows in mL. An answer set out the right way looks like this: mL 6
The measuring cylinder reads mL 60
